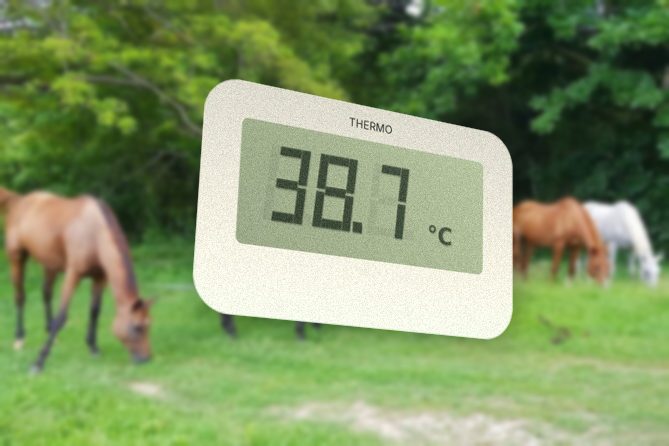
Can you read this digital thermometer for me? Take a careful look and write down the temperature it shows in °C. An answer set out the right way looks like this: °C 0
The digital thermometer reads °C 38.7
